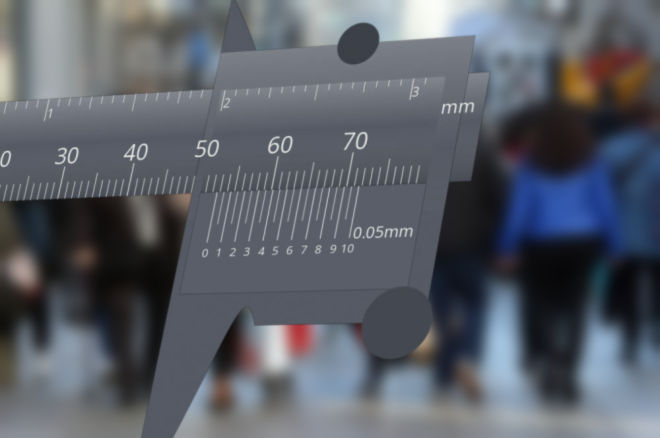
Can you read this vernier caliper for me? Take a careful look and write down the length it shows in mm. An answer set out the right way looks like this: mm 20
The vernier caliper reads mm 52.6
